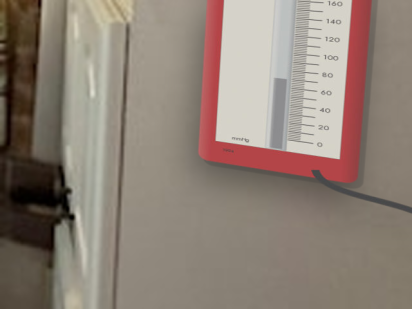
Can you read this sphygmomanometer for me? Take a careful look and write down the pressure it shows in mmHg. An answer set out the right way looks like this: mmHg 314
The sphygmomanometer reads mmHg 70
